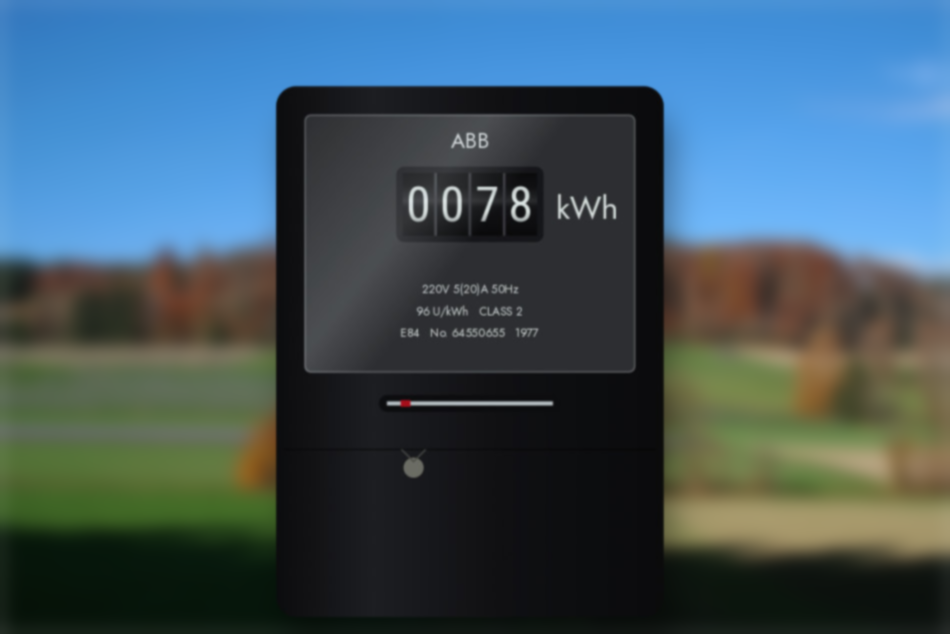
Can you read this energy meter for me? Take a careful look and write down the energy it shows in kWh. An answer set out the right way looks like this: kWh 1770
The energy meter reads kWh 78
